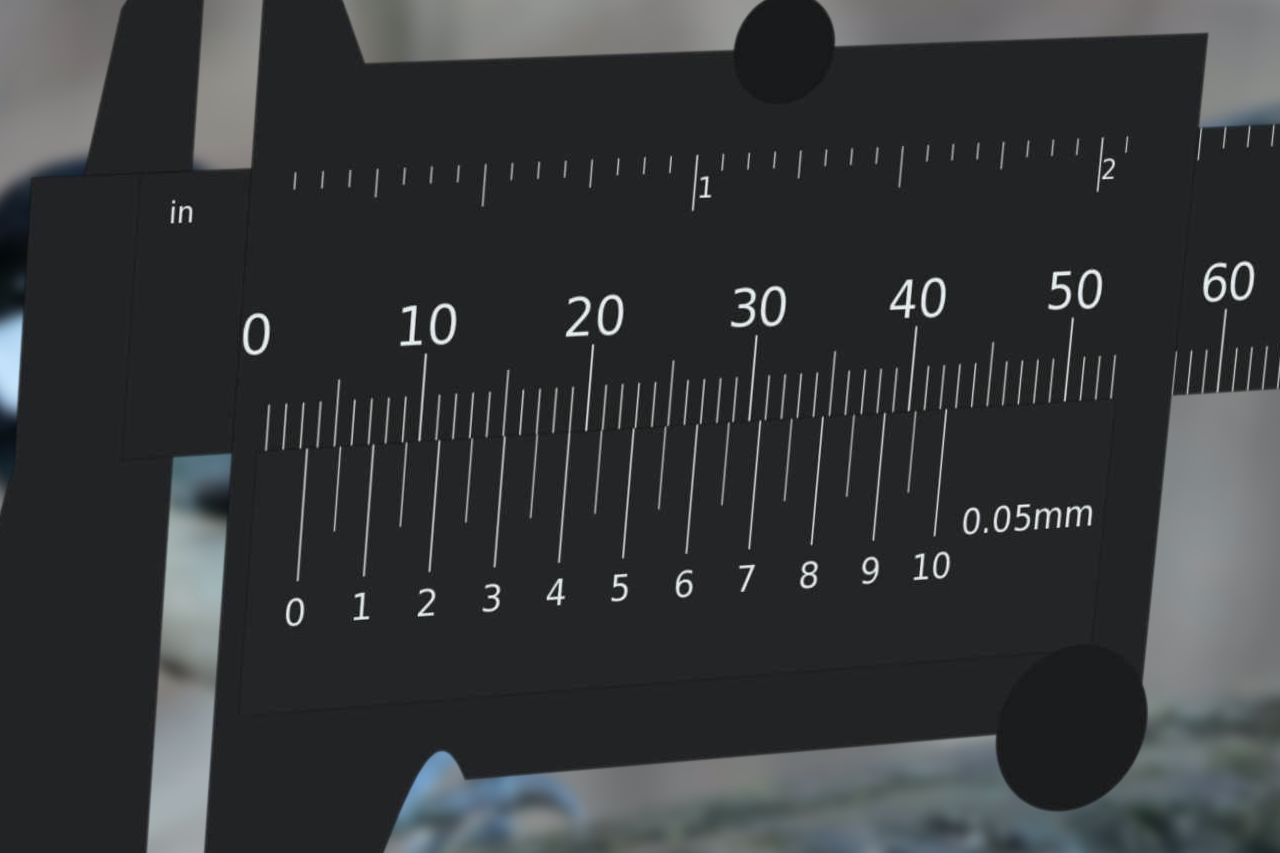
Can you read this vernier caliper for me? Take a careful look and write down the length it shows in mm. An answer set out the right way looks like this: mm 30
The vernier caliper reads mm 3.4
